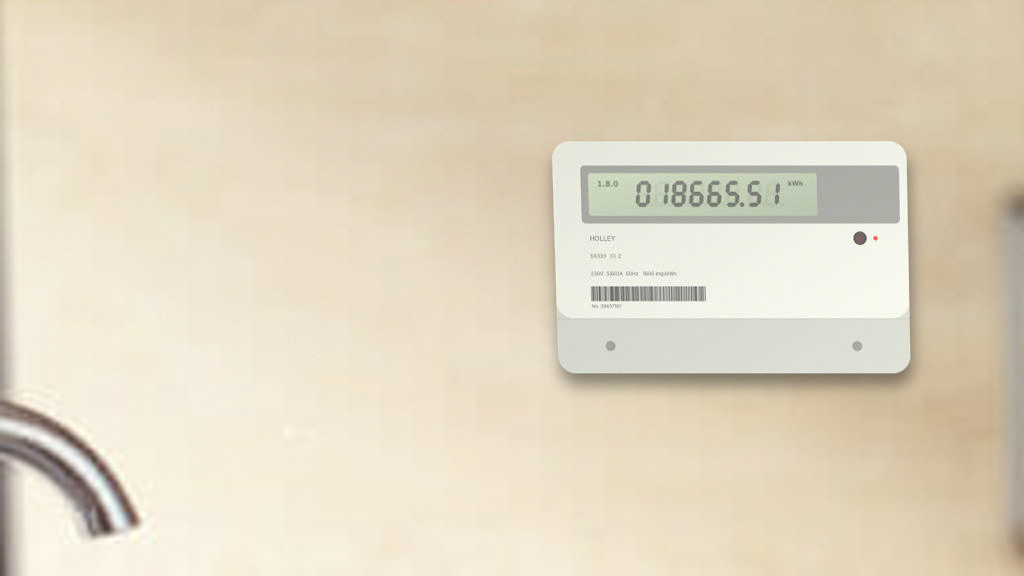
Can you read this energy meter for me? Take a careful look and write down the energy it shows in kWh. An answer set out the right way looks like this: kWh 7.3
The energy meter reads kWh 18665.51
